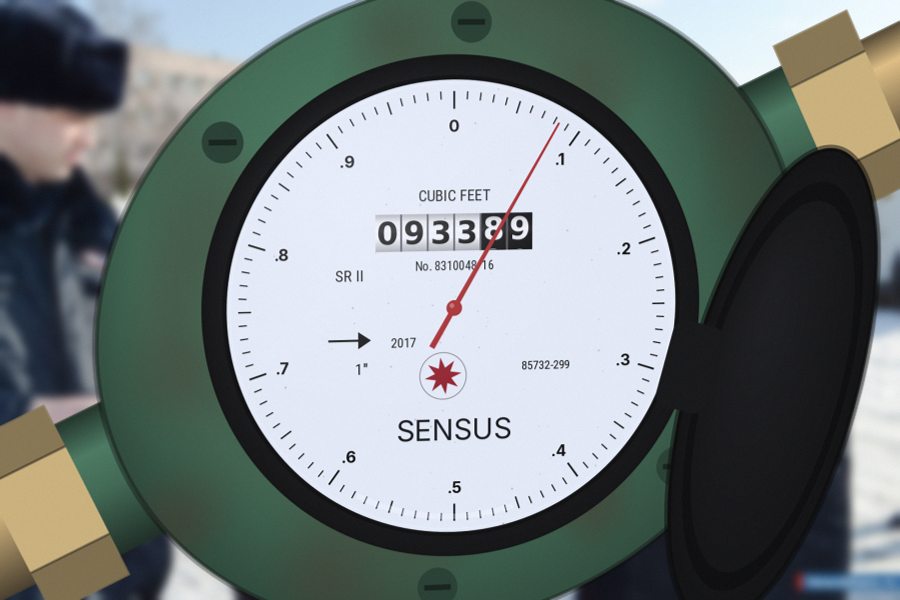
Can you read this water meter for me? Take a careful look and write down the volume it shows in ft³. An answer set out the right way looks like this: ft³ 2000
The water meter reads ft³ 93389.08
